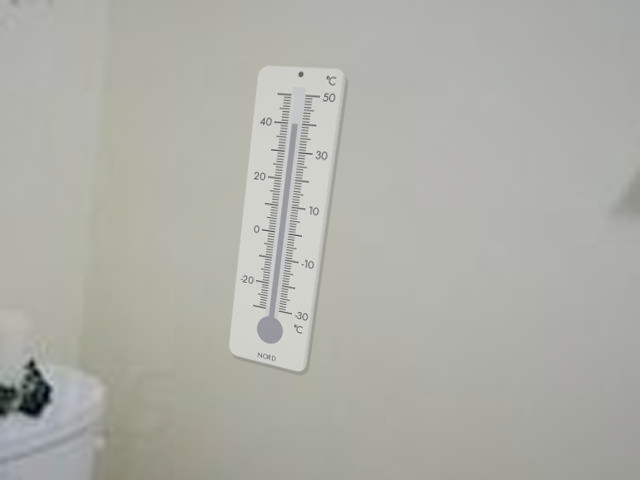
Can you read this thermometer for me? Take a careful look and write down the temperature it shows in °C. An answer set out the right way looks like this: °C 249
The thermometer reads °C 40
